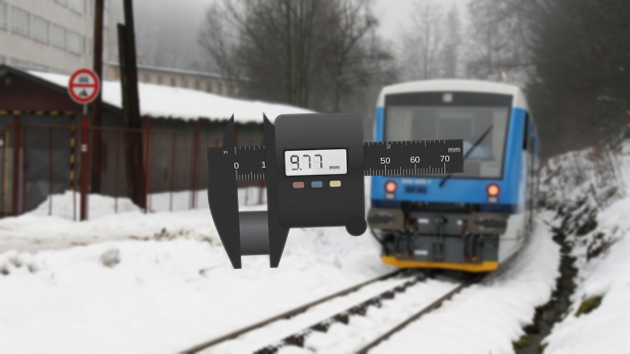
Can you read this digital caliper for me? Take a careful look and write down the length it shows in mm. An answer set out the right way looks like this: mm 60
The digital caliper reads mm 9.77
